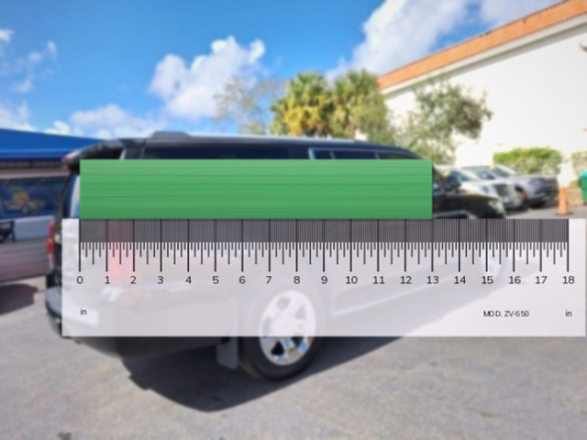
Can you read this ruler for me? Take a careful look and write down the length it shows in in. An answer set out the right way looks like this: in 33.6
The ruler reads in 13
